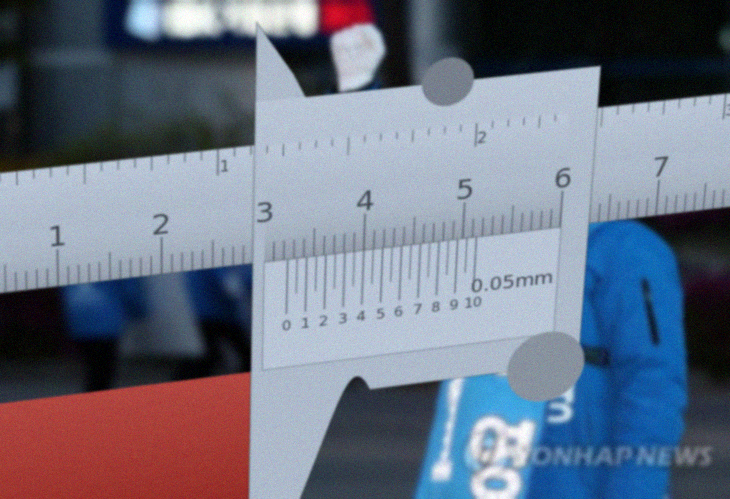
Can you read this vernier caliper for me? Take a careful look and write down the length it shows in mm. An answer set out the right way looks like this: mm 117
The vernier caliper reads mm 32.4
